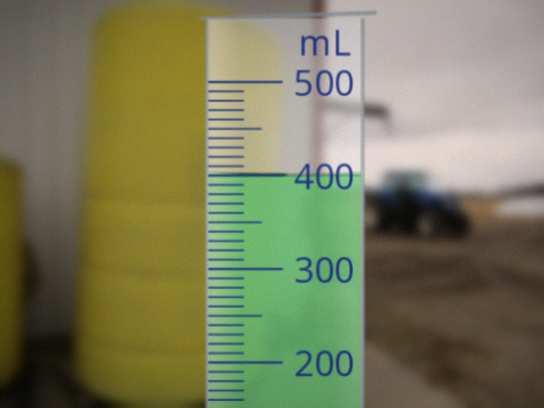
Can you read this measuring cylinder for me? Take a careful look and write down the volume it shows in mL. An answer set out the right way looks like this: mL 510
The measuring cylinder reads mL 400
